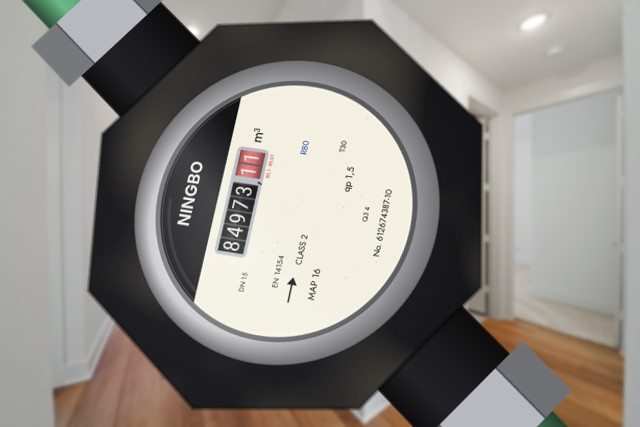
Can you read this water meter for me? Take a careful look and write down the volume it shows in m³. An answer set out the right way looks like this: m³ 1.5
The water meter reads m³ 84973.11
